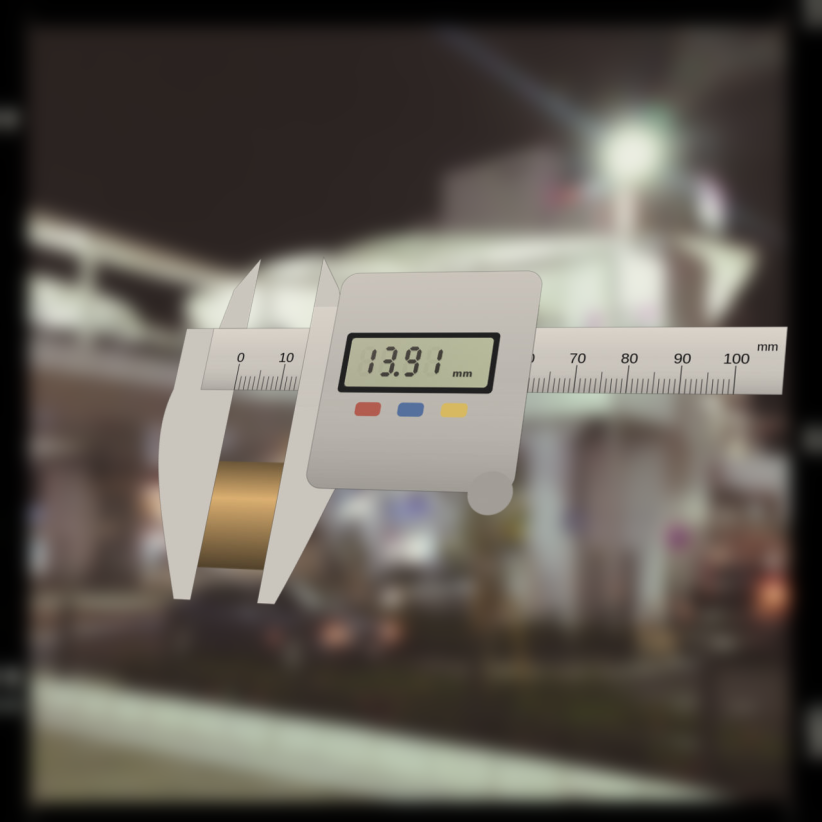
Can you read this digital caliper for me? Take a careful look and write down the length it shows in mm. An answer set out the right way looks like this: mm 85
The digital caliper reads mm 13.91
